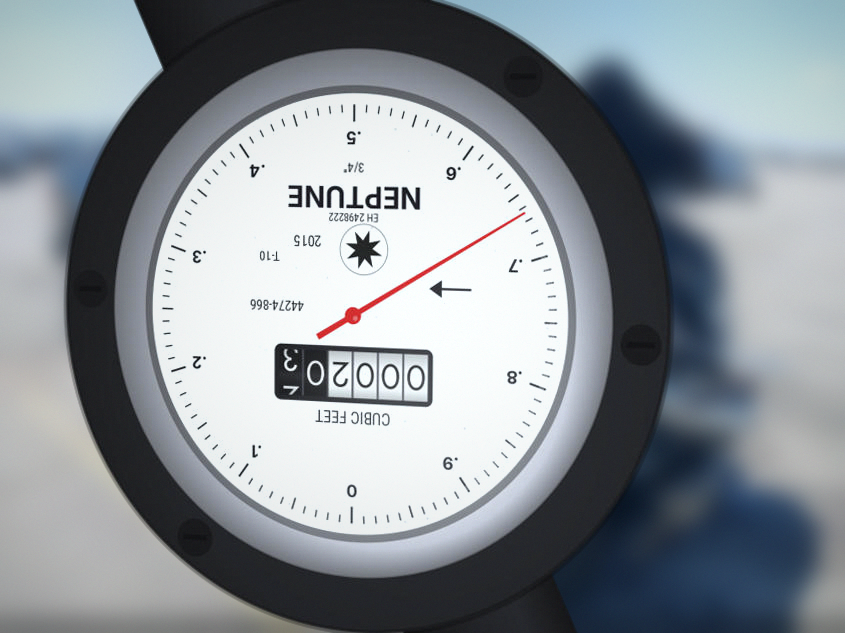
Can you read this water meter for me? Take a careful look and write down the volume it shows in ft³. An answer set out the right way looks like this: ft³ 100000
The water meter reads ft³ 202.66
